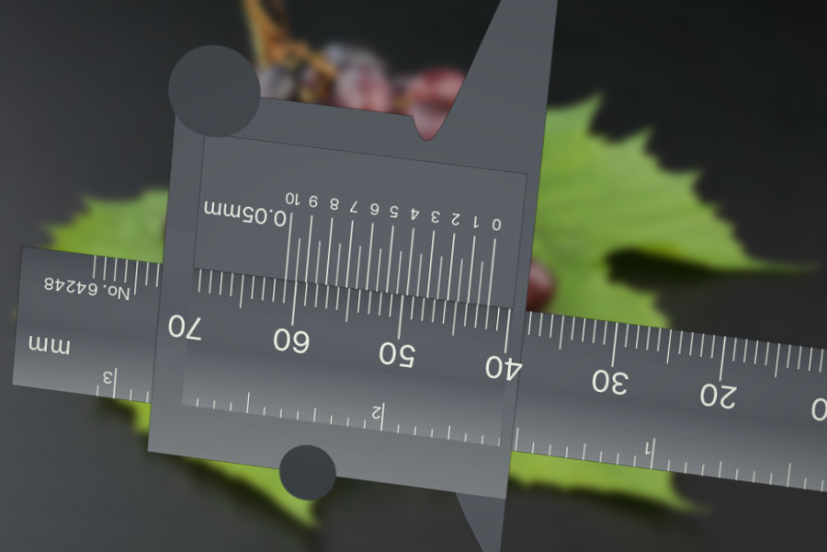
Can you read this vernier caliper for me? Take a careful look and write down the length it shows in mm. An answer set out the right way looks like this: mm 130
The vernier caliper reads mm 42.0
